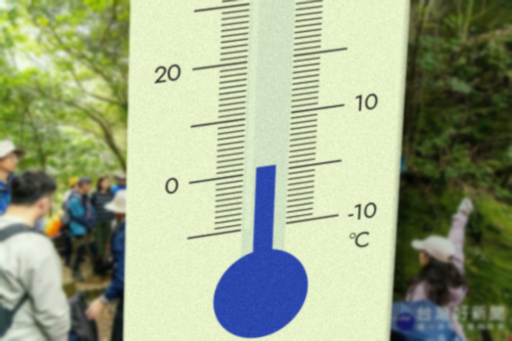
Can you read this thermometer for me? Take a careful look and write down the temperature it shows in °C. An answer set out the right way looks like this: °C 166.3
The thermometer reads °C 1
